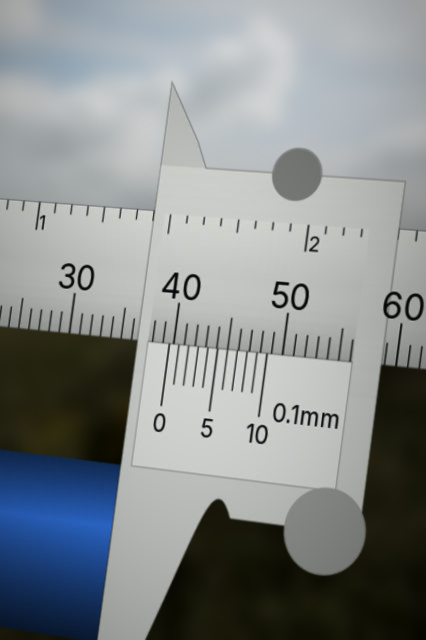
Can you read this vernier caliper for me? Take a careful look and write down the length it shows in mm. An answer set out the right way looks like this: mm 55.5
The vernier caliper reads mm 39.6
